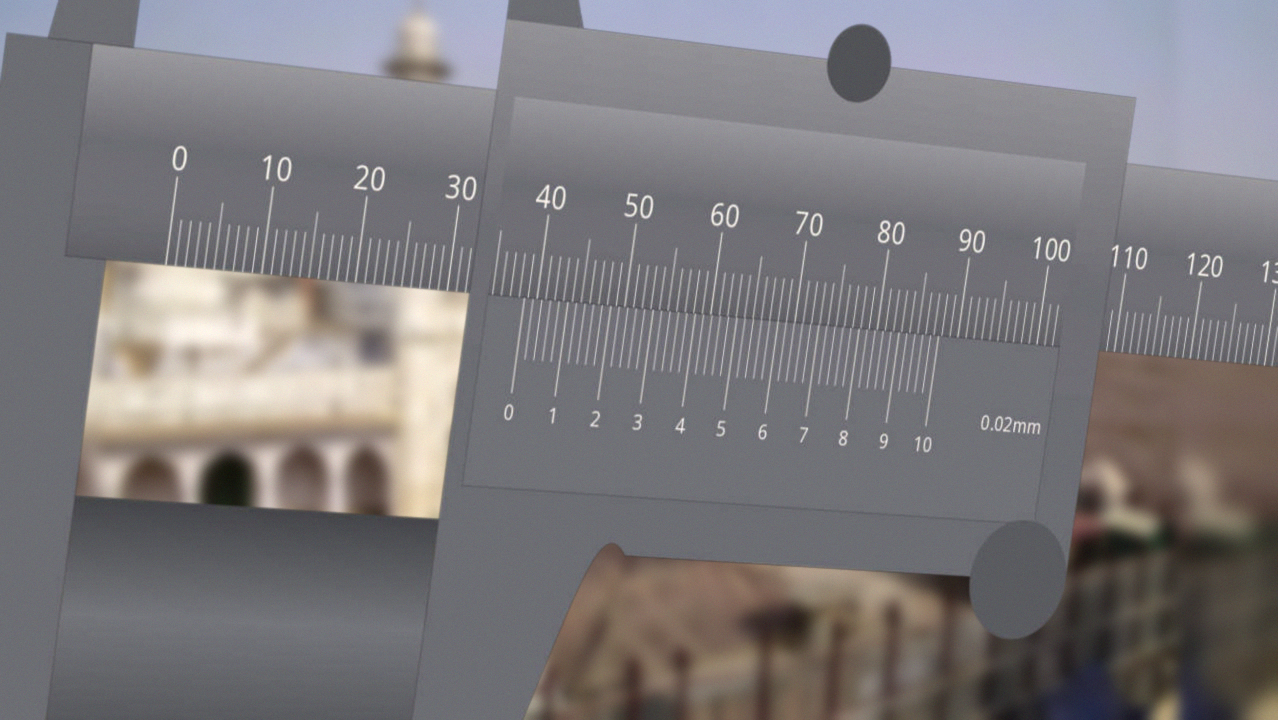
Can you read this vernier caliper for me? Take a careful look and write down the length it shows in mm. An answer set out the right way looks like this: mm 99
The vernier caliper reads mm 38.6
